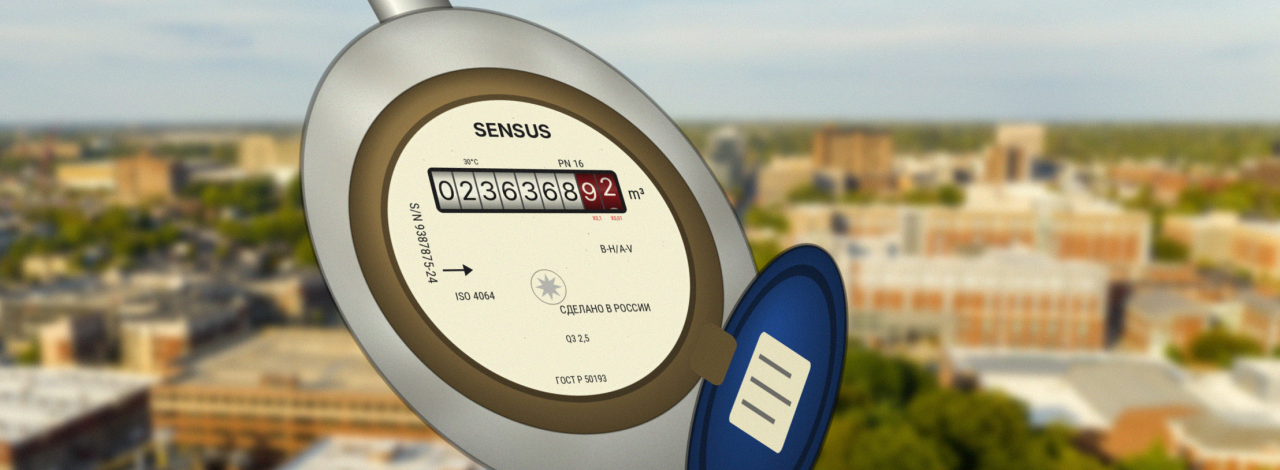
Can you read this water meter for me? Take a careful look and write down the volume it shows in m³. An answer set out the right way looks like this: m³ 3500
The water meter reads m³ 236368.92
